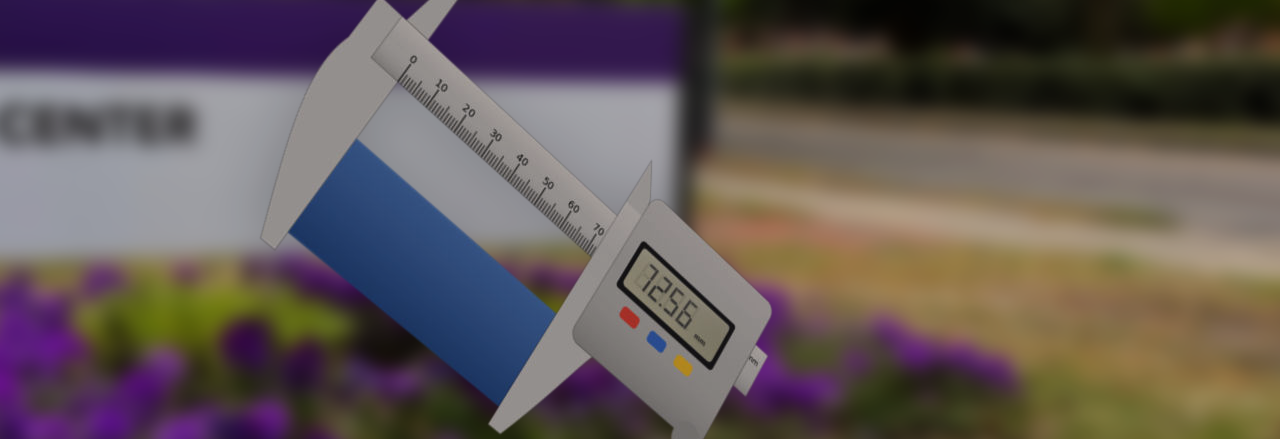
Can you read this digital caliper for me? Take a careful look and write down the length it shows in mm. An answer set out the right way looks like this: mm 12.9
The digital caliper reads mm 72.56
